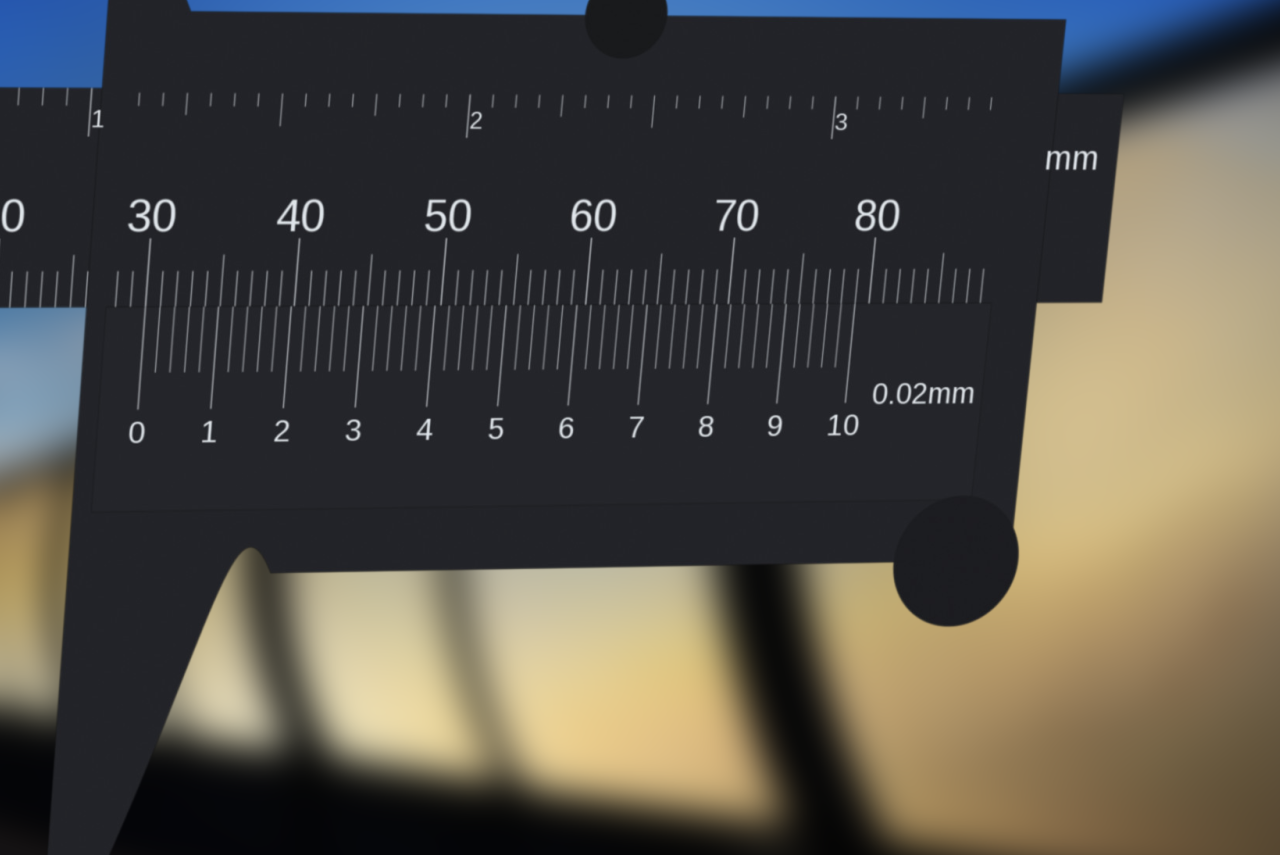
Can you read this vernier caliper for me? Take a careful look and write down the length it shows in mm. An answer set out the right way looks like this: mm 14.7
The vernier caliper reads mm 30.0
